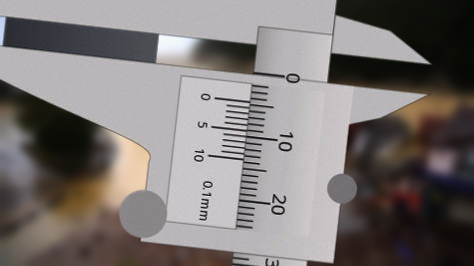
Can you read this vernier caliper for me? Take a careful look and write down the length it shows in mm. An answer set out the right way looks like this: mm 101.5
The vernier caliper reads mm 4.6
